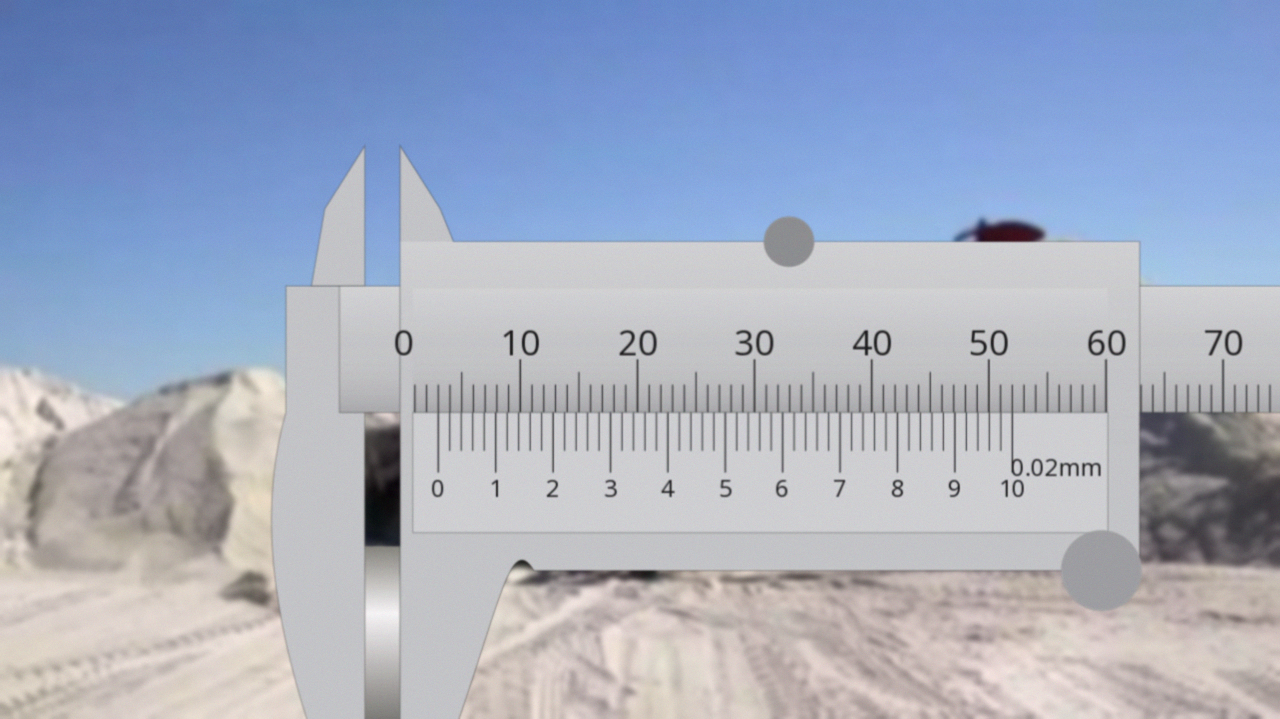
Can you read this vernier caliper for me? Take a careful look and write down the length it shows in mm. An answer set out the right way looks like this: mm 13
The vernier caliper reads mm 3.0
